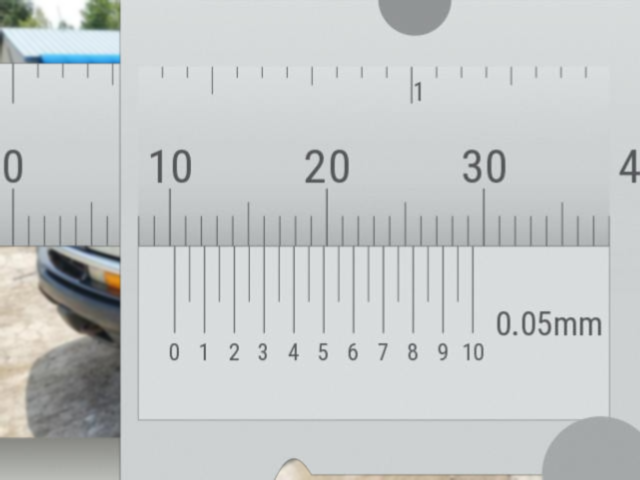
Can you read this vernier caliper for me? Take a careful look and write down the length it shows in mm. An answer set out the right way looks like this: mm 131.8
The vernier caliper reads mm 10.3
